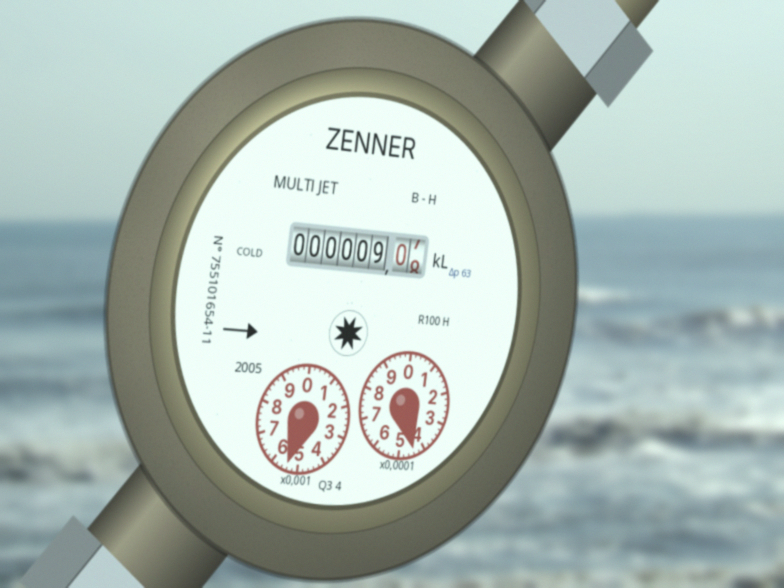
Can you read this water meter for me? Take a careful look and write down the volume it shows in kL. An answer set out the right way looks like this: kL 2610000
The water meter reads kL 9.0754
